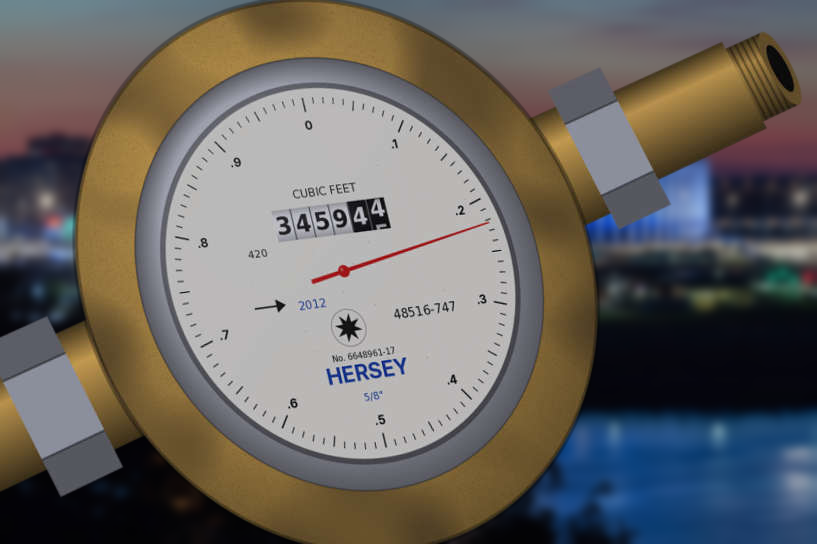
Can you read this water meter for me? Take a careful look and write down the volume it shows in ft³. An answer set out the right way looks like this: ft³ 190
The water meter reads ft³ 345944.22
